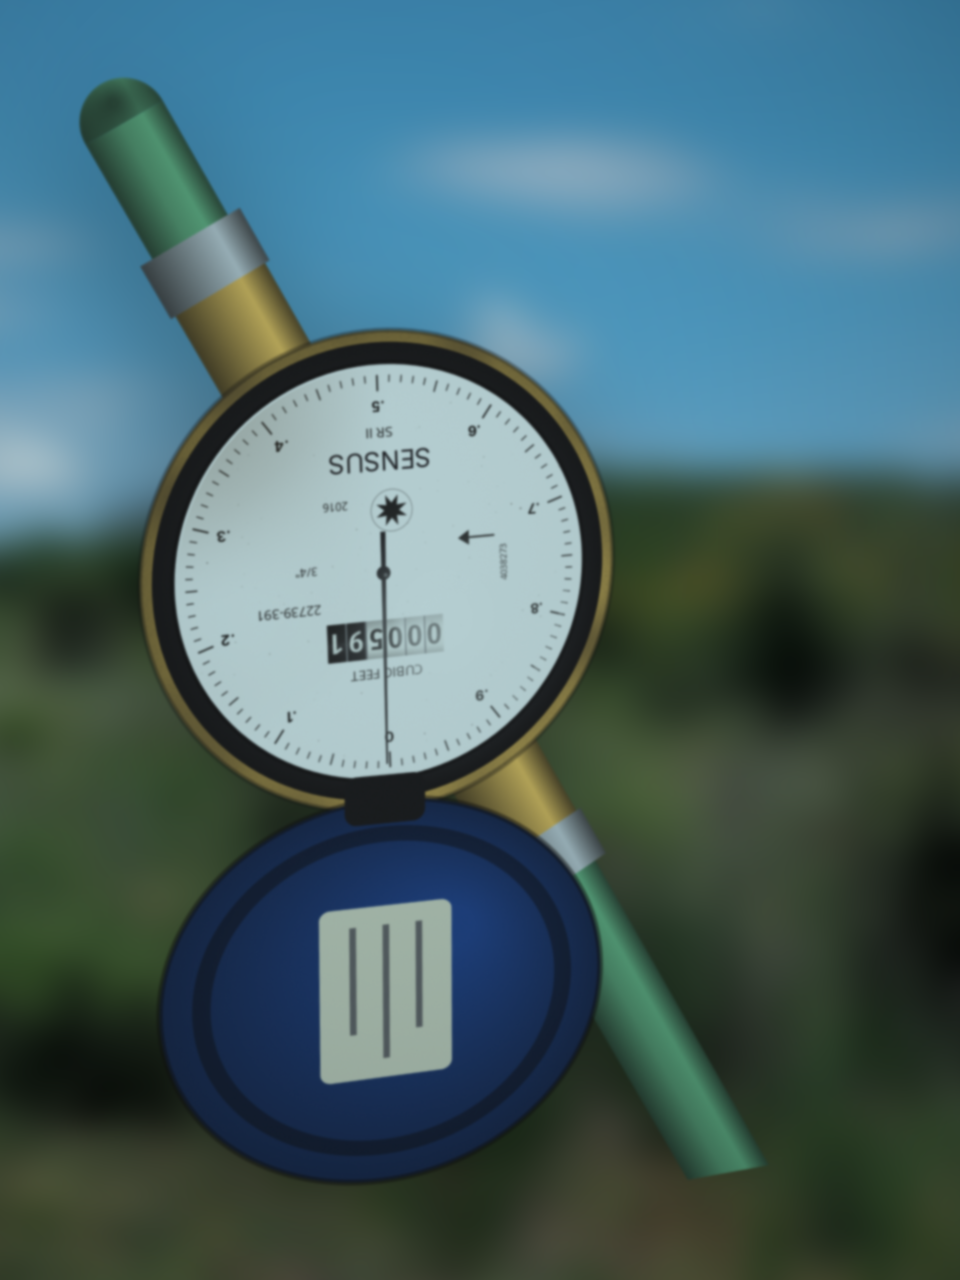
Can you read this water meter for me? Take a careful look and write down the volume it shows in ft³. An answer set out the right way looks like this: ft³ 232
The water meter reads ft³ 591.00
